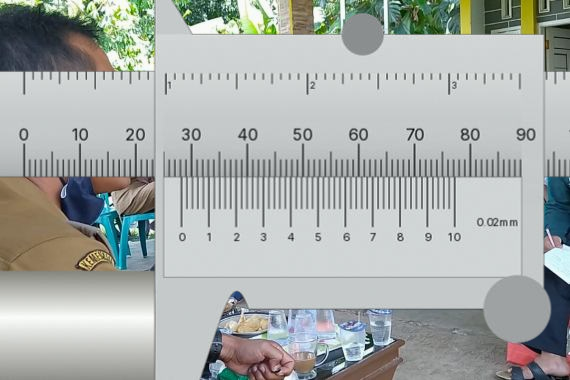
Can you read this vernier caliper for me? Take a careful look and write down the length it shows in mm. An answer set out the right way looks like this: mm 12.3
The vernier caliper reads mm 28.2
